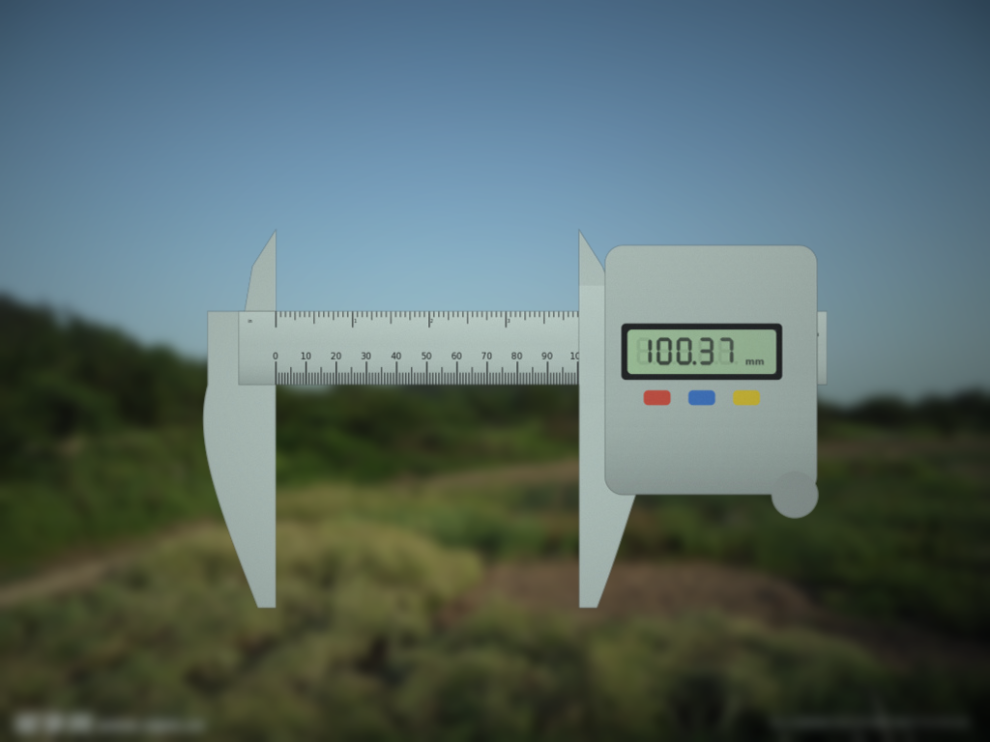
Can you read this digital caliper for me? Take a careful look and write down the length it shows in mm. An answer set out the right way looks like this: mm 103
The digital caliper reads mm 100.37
